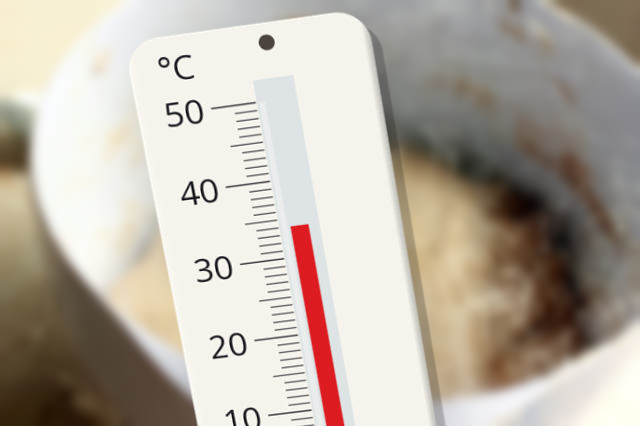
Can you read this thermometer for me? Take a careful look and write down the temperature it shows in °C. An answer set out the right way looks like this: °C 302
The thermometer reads °C 34
